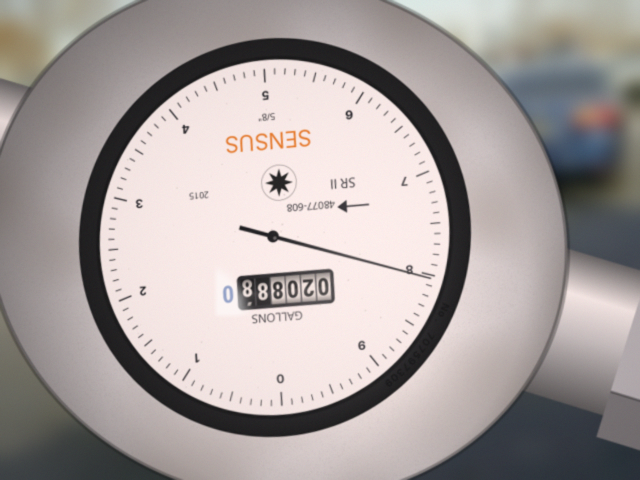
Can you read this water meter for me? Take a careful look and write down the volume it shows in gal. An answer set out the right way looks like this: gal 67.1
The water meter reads gal 208878.0
